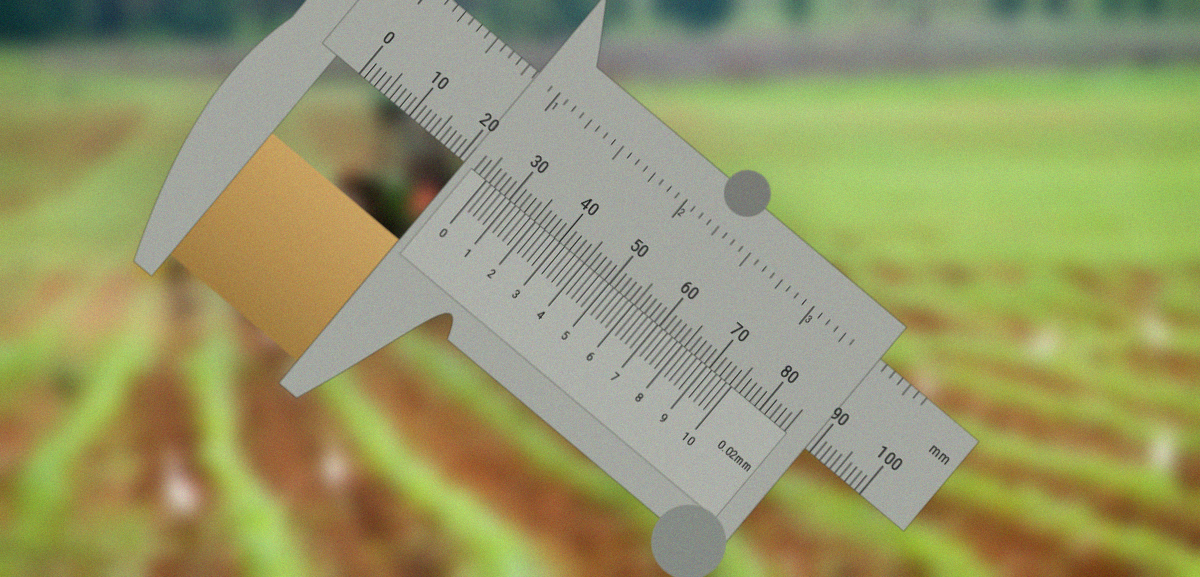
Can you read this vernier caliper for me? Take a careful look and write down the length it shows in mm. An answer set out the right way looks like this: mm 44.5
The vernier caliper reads mm 25.4
